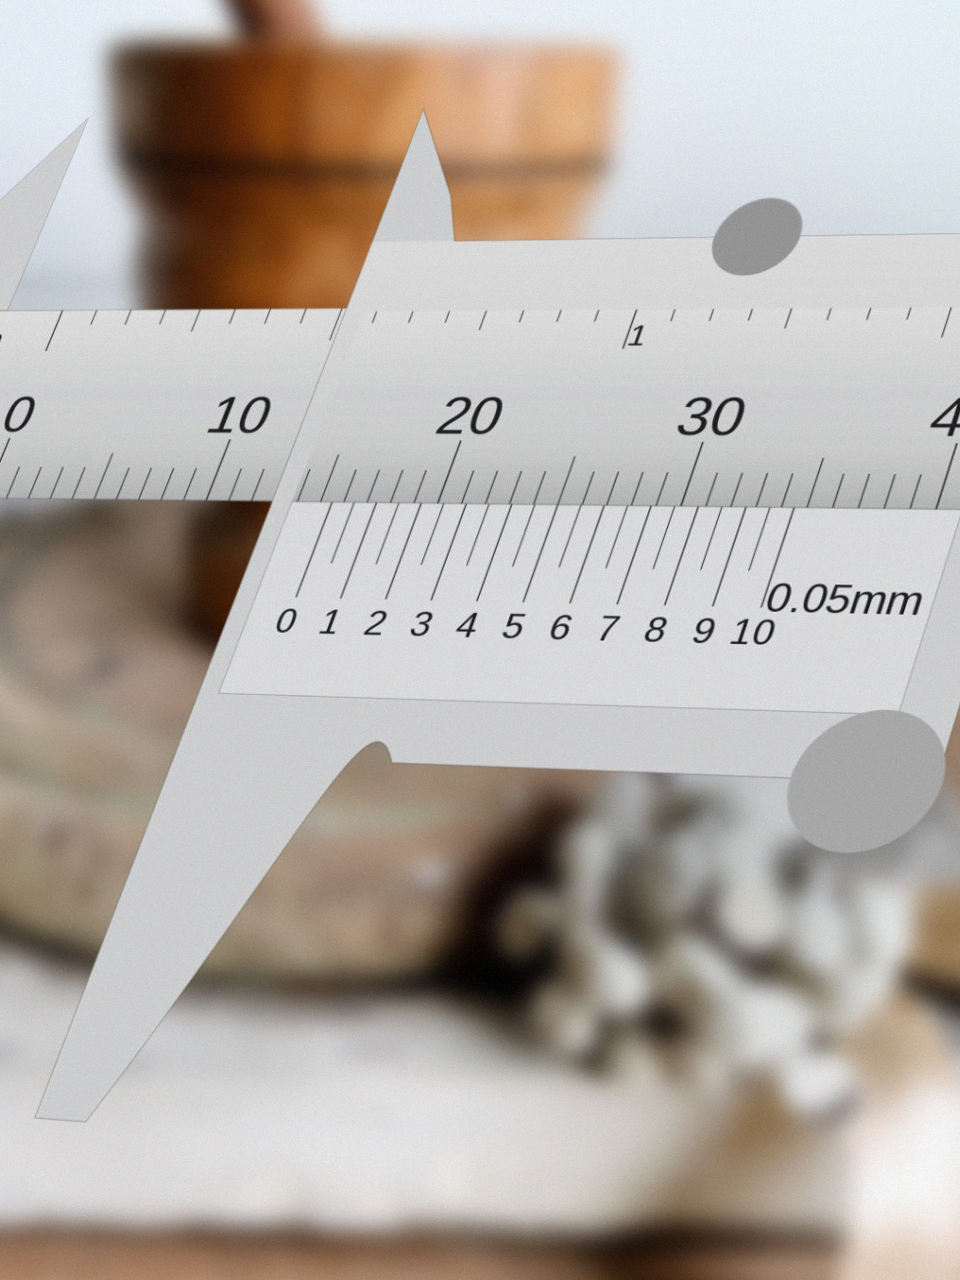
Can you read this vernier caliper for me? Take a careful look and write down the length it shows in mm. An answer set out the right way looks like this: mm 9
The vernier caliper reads mm 15.5
